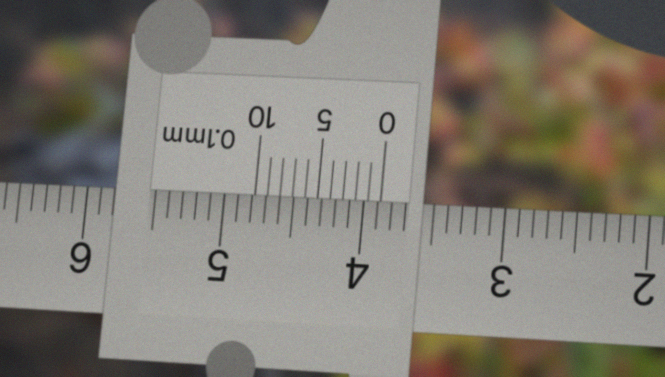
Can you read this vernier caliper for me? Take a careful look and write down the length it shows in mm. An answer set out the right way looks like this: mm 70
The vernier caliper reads mm 38.8
